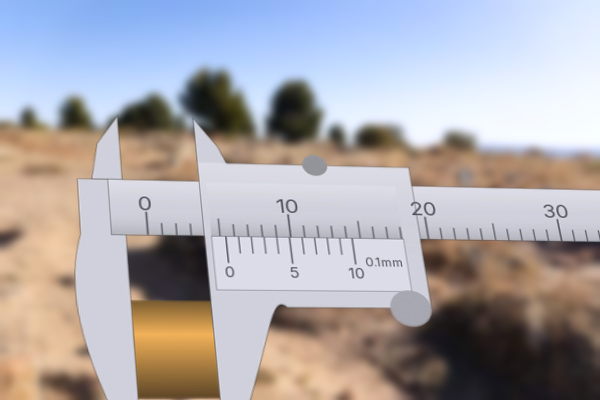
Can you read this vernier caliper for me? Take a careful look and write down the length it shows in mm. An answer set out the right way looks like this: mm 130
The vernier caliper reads mm 5.4
